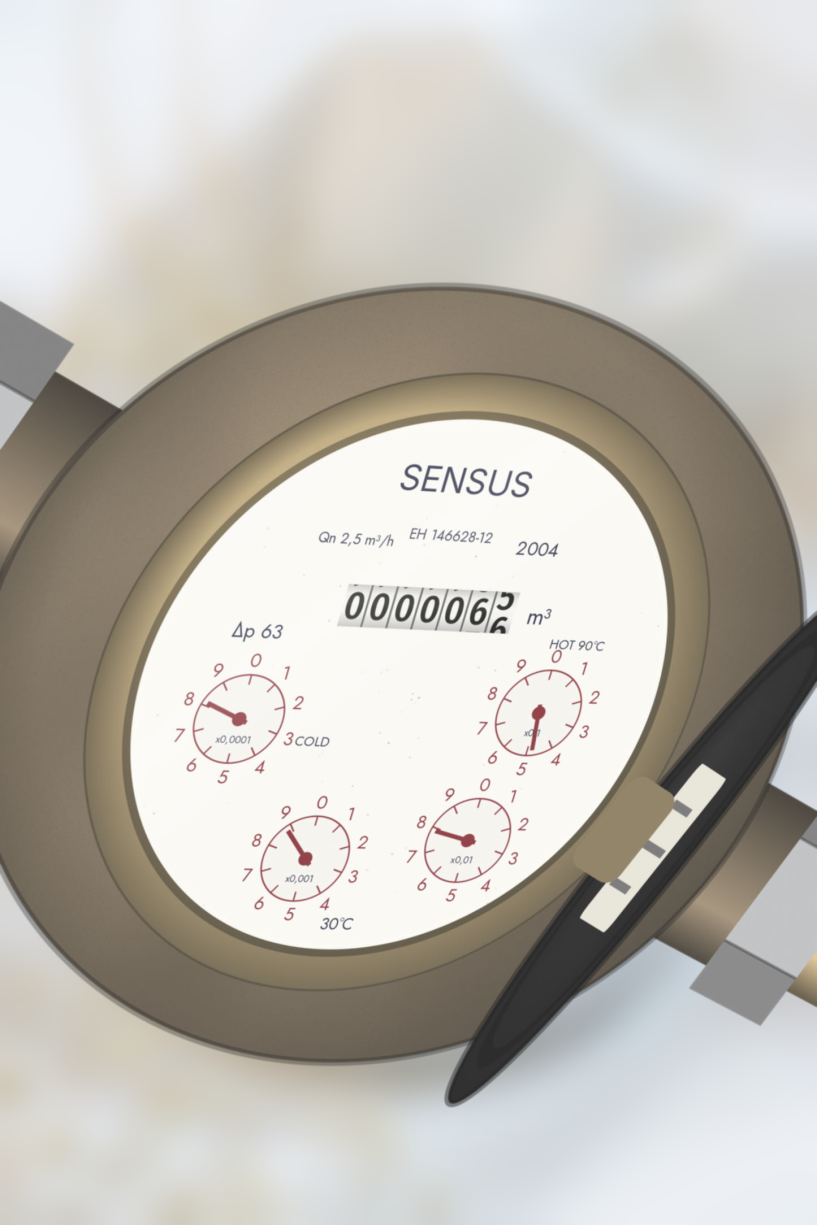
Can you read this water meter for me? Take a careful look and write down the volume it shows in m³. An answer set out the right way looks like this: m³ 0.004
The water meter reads m³ 65.4788
